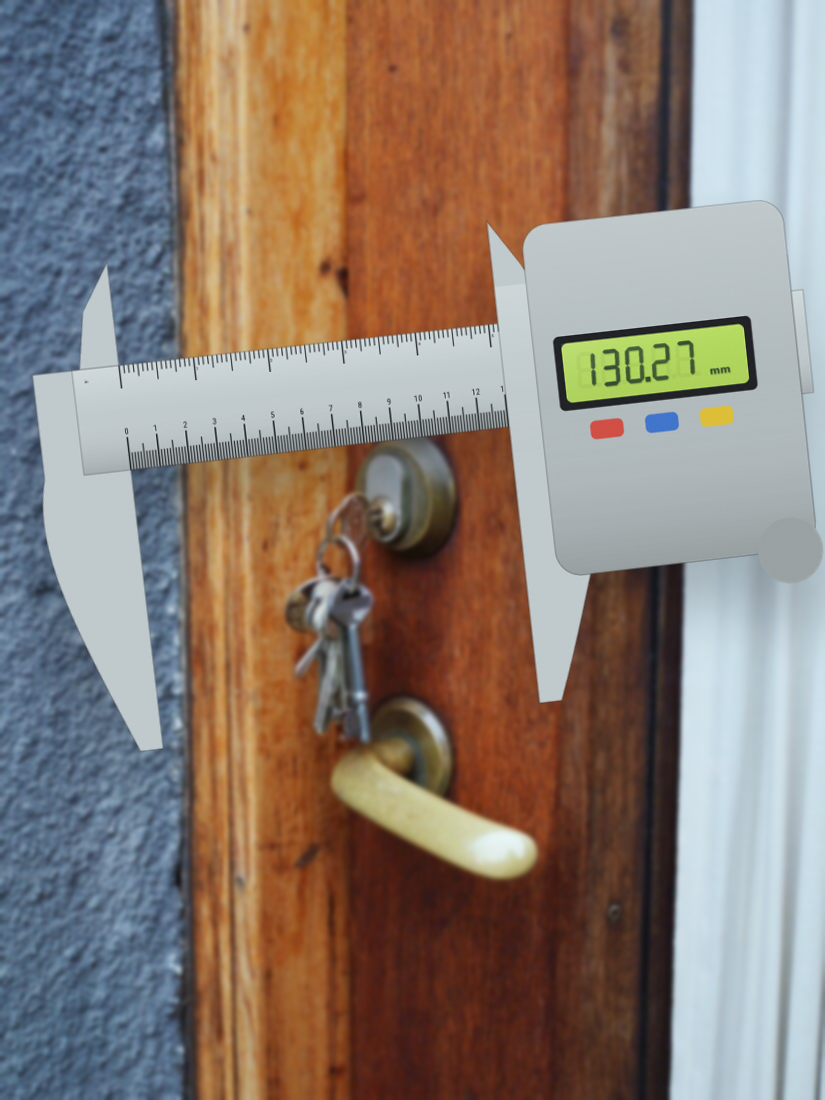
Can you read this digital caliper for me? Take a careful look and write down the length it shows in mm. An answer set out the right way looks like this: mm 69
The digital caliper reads mm 130.27
